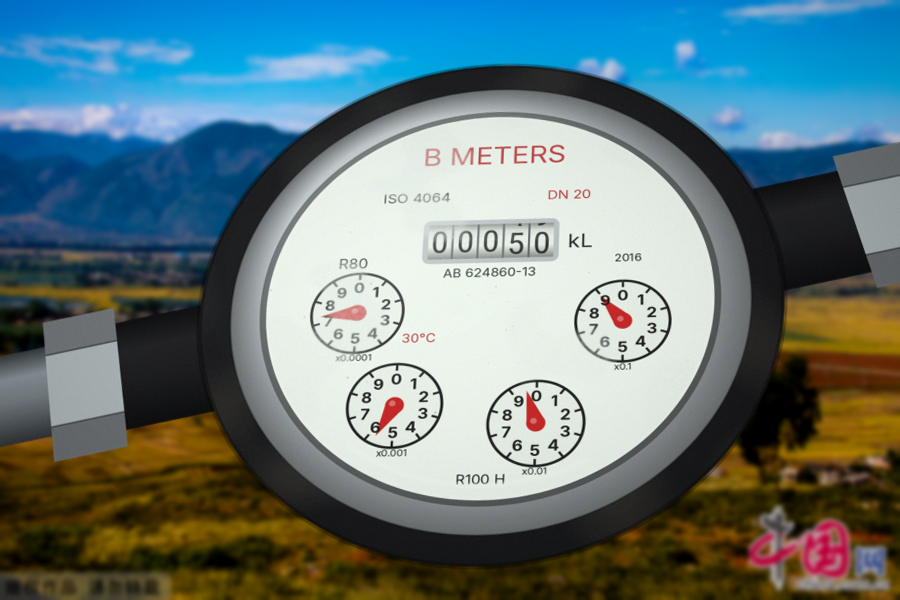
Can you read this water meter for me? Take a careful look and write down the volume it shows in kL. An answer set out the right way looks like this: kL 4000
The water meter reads kL 49.8957
